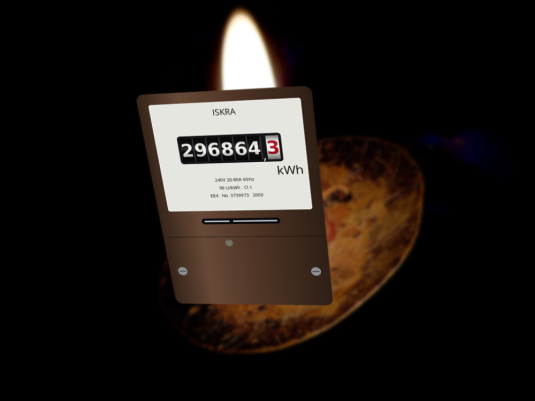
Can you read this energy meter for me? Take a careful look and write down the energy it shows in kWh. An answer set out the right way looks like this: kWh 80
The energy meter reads kWh 296864.3
